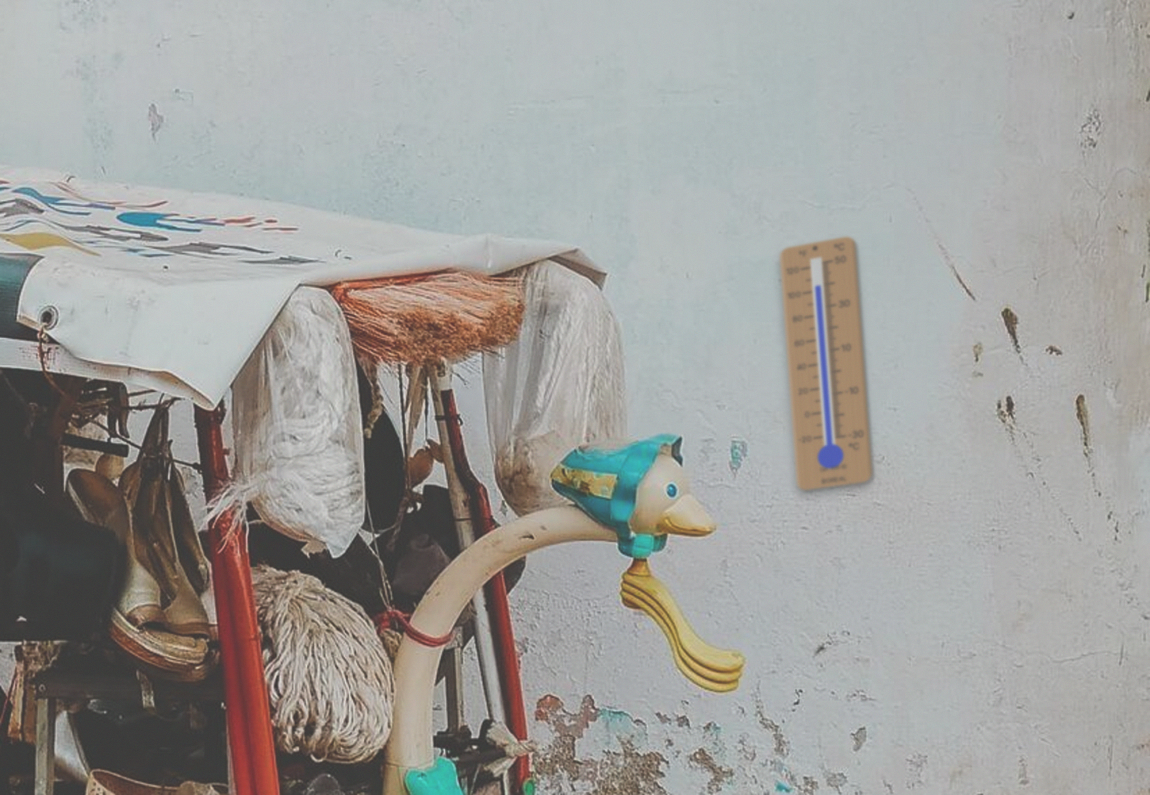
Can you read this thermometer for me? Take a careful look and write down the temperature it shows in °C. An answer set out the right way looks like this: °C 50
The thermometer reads °C 40
